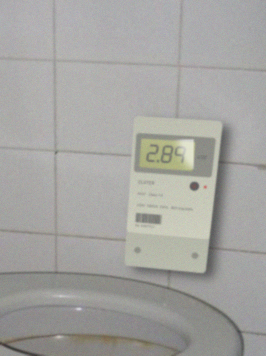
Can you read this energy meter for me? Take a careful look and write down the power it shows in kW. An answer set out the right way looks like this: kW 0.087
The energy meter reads kW 2.89
